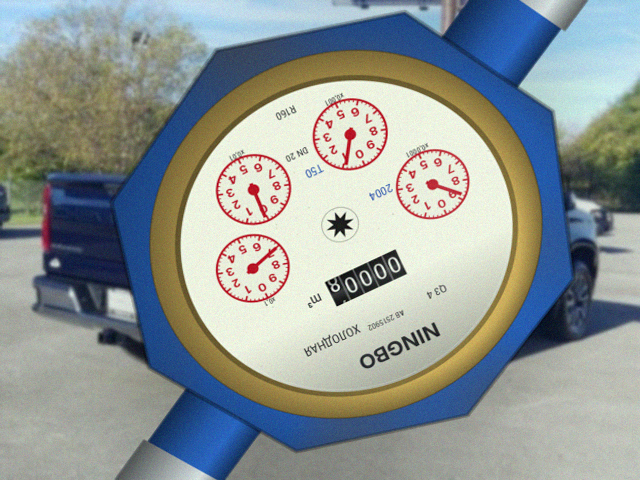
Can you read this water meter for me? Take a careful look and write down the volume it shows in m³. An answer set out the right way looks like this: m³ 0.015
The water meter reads m³ 7.7008
